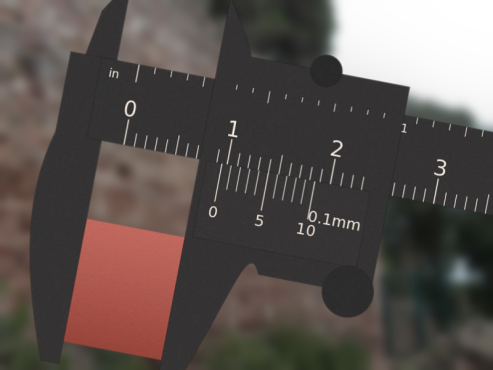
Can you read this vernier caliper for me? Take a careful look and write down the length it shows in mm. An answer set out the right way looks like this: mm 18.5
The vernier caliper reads mm 9.5
